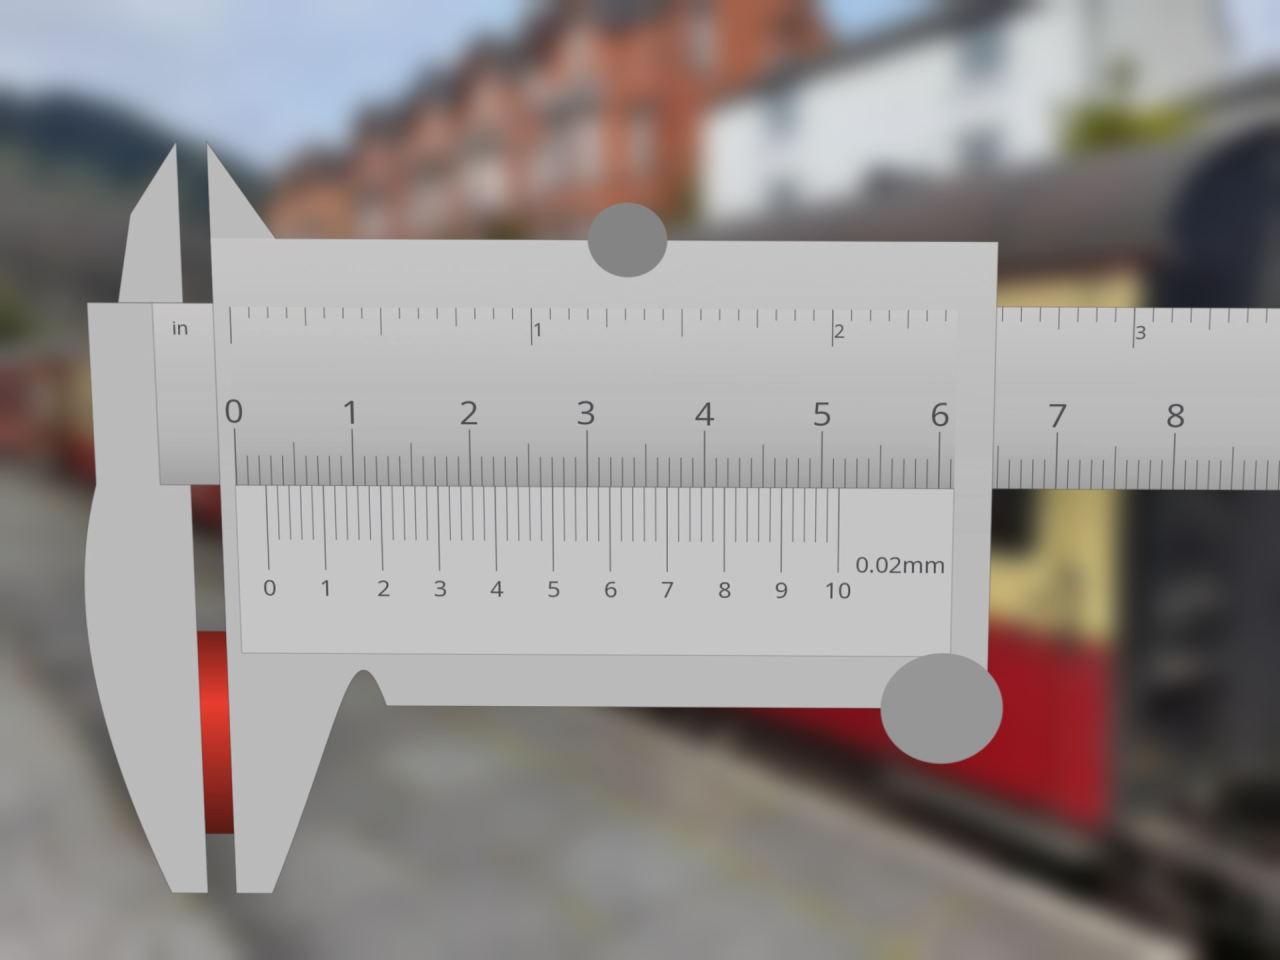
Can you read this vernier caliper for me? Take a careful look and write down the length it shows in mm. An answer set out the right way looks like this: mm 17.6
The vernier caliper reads mm 2.5
